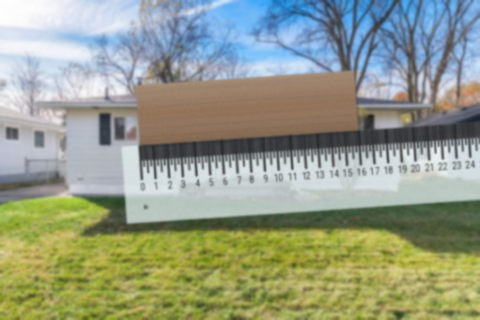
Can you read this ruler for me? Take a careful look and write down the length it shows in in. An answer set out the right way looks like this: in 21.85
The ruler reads in 16
